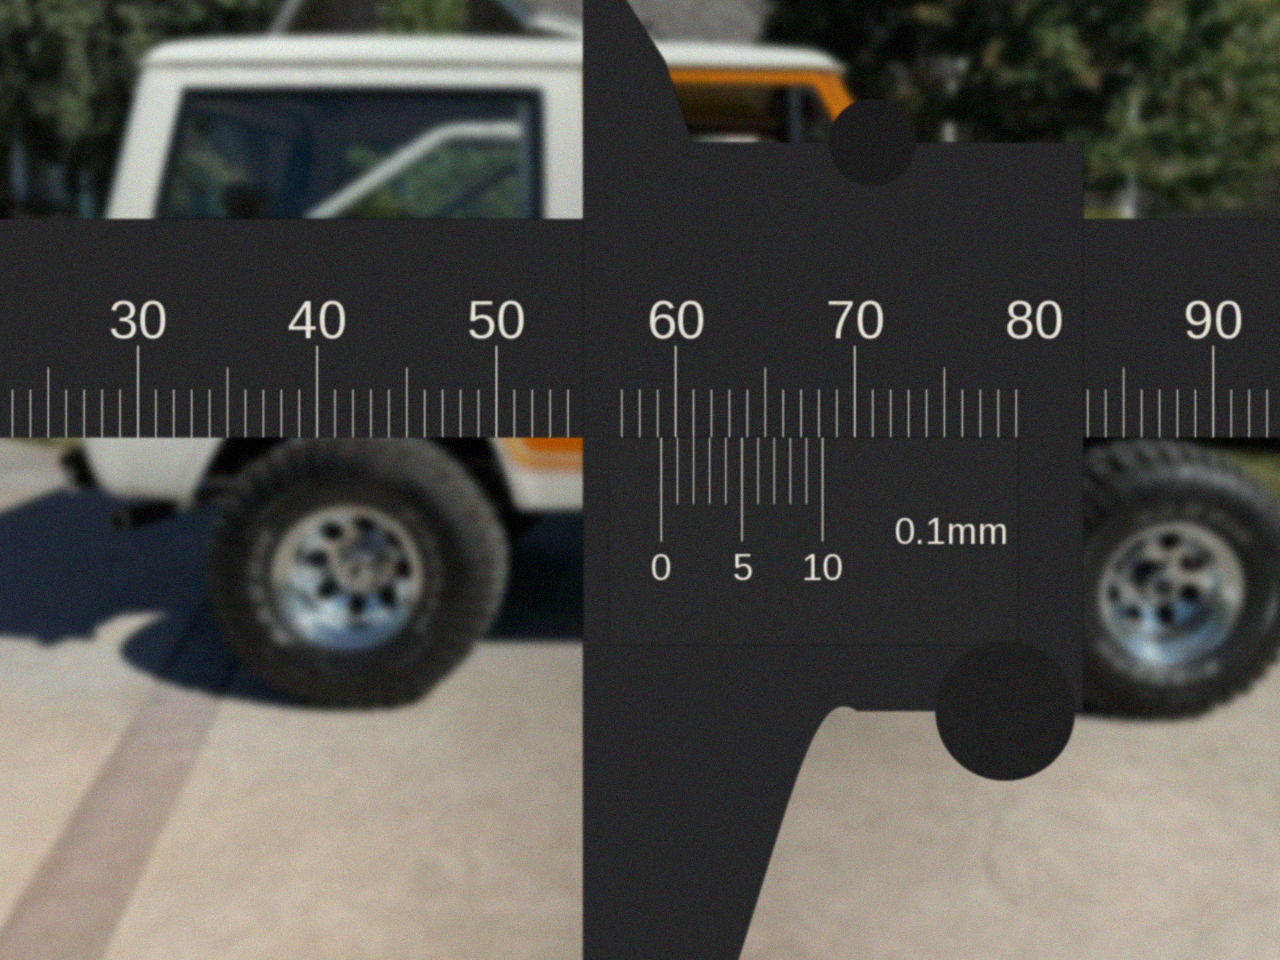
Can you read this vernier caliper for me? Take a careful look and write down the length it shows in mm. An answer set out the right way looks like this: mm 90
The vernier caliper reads mm 59.2
